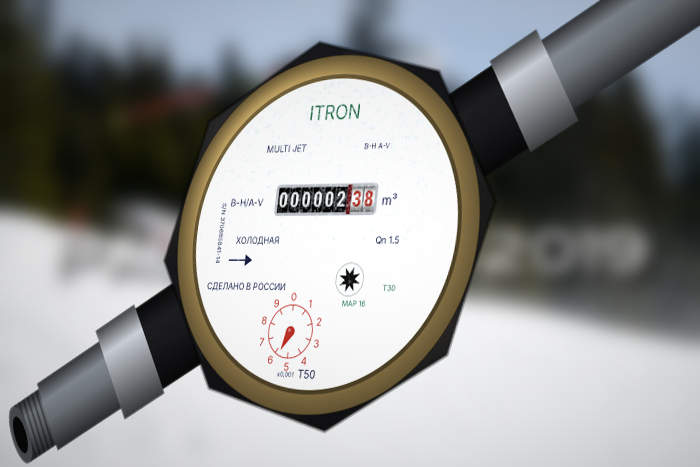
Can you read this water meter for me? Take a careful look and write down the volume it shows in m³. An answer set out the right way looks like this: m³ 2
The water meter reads m³ 2.385
